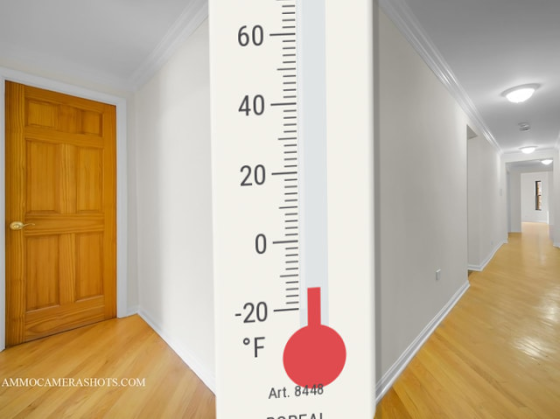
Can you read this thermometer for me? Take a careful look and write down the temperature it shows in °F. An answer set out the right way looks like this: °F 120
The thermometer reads °F -14
